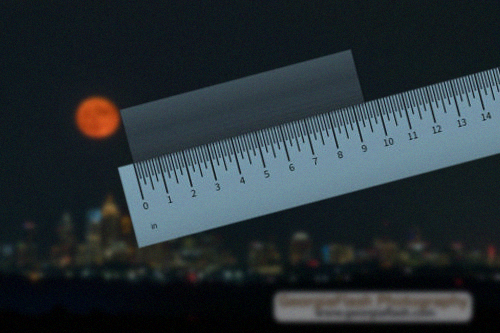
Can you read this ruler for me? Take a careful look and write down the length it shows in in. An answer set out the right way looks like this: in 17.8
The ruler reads in 9.5
